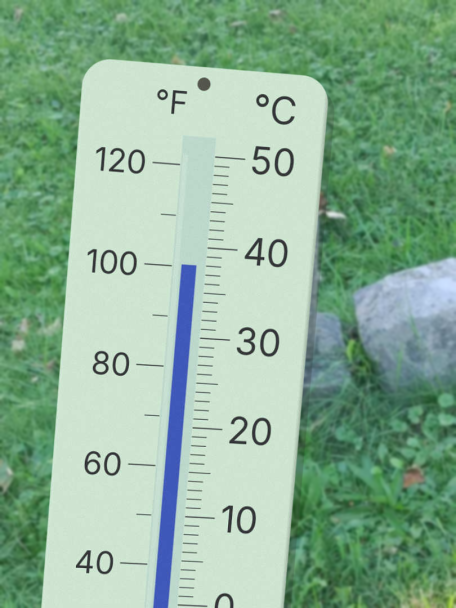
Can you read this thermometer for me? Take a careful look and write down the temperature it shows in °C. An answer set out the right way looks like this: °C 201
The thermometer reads °C 38
